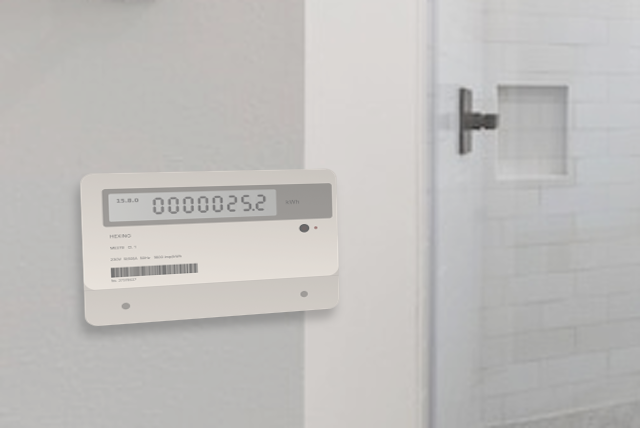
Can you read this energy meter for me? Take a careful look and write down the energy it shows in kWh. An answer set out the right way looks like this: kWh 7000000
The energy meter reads kWh 25.2
